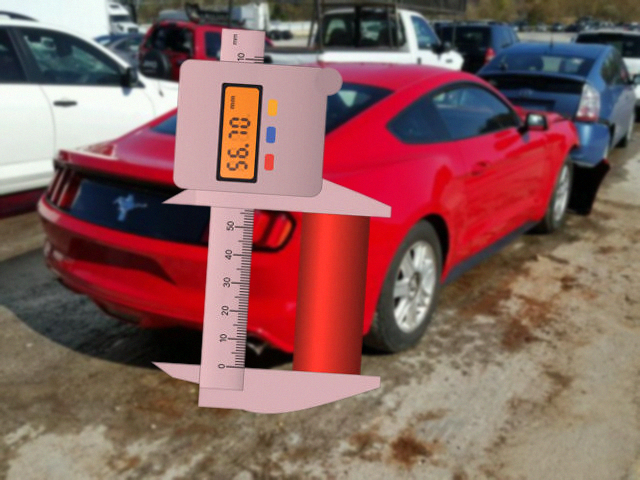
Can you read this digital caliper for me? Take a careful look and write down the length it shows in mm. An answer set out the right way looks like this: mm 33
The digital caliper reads mm 56.70
